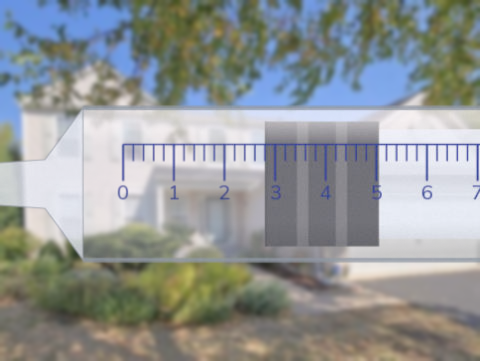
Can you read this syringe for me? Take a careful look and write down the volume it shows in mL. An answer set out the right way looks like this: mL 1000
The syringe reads mL 2.8
